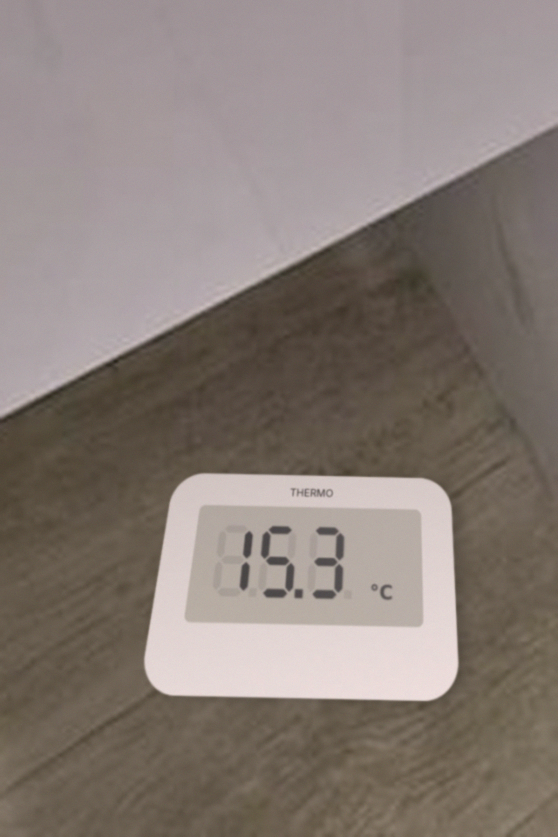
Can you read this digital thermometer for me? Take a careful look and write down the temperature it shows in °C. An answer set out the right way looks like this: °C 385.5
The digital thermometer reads °C 15.3
